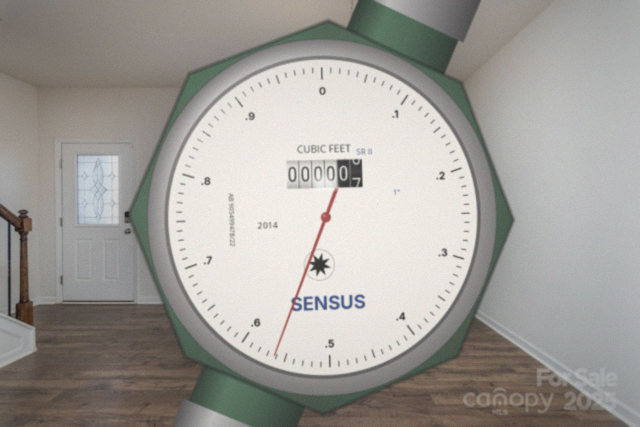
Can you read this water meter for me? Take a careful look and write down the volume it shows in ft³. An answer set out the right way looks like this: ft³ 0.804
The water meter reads ft³ 6.56
